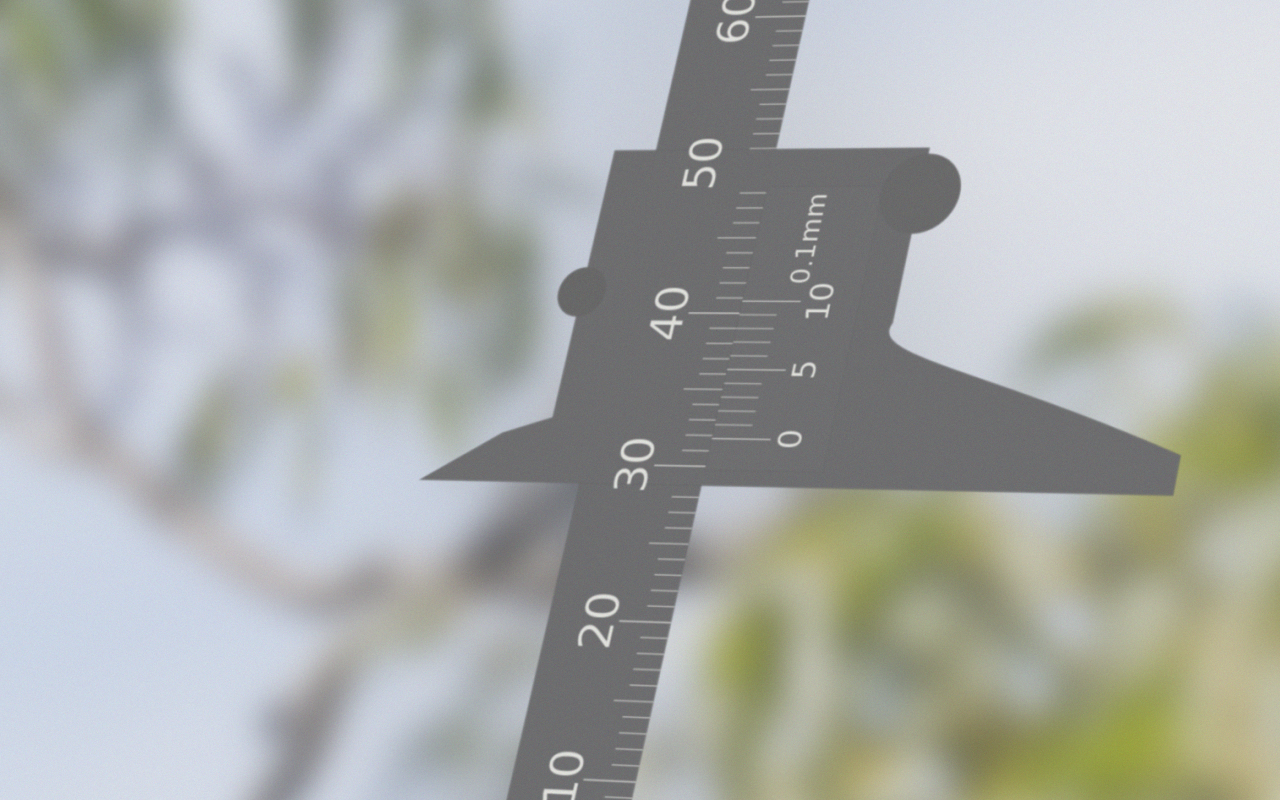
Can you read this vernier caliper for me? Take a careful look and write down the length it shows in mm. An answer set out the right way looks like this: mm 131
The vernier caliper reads mm 31.8
